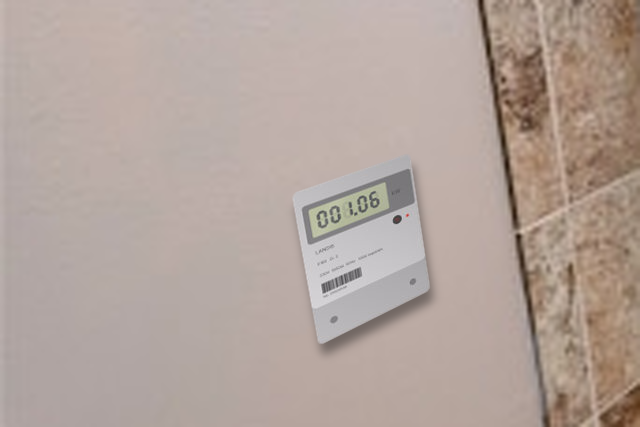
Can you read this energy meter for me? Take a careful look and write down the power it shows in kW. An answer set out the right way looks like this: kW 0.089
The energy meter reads kW 1.06
